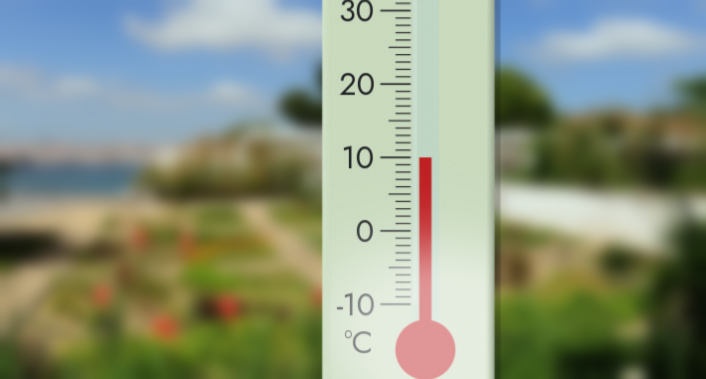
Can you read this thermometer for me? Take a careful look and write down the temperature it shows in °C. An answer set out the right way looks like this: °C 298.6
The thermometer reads °C 10
